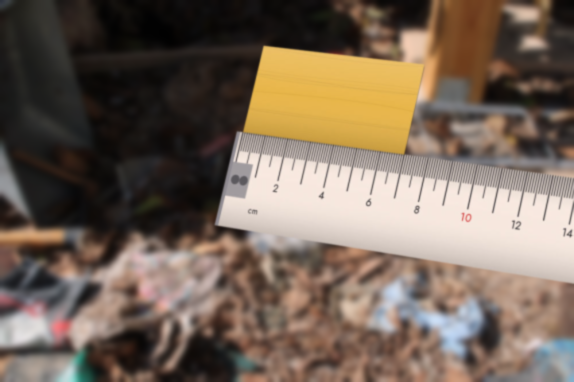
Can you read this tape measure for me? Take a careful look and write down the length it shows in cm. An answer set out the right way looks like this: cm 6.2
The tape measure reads cm 7
